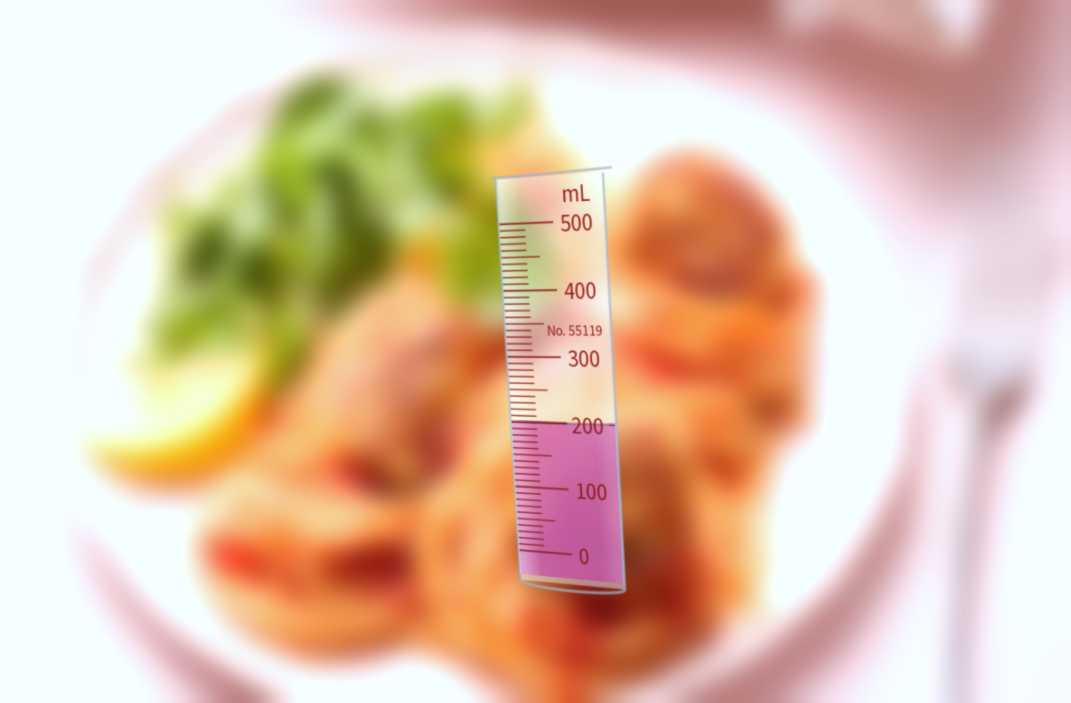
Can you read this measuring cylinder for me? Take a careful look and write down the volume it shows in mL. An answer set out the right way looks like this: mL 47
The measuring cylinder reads mL 200
